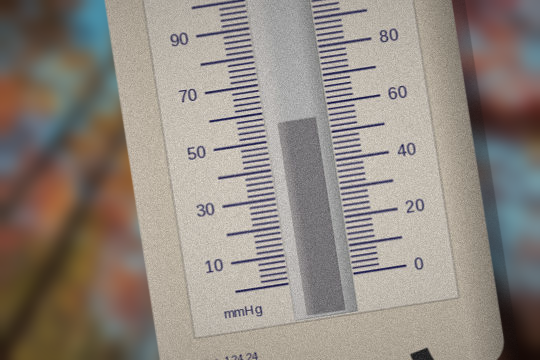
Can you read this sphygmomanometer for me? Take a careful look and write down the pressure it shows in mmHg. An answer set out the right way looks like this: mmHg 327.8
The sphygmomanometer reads mmHg 56
